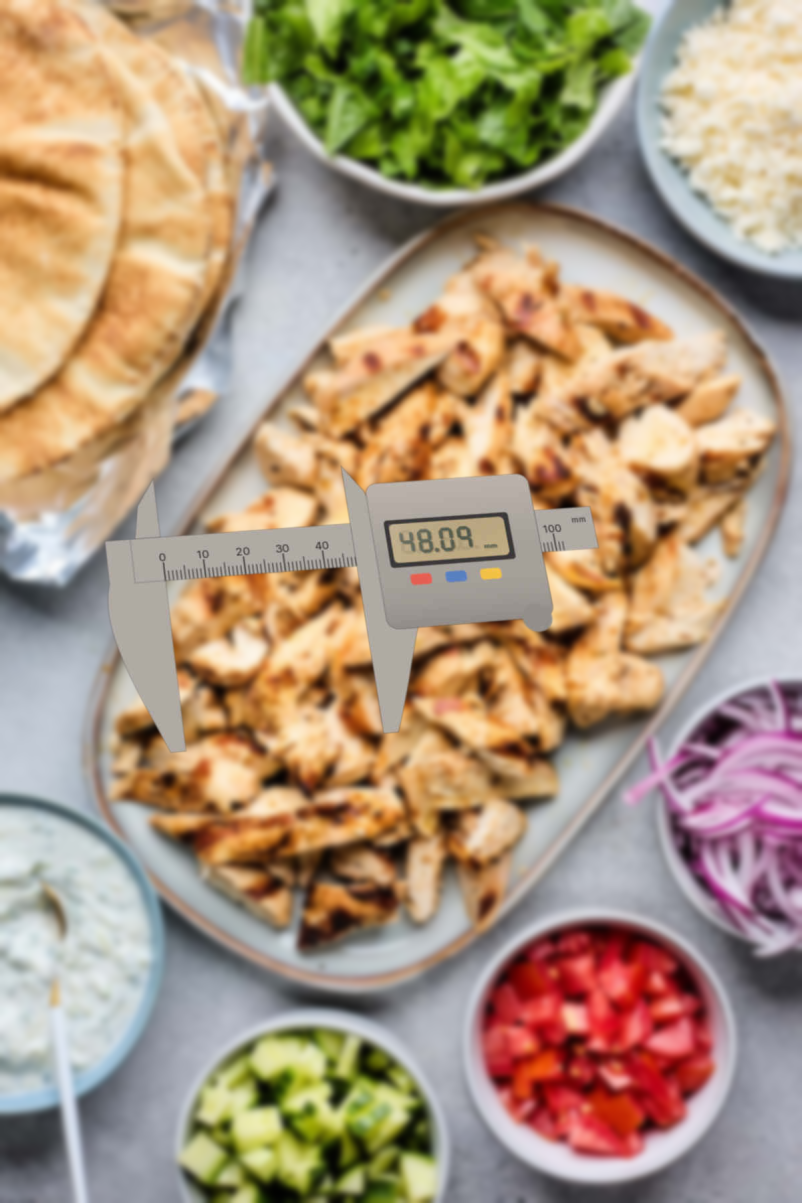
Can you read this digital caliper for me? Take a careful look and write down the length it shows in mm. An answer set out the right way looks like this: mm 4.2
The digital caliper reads mm 48.09
